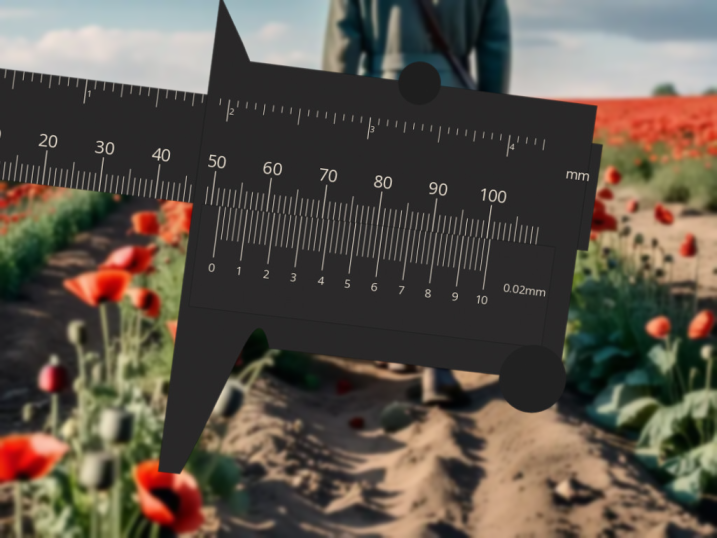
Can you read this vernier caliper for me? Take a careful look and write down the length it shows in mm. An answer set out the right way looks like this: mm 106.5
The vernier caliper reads mm 51.6
